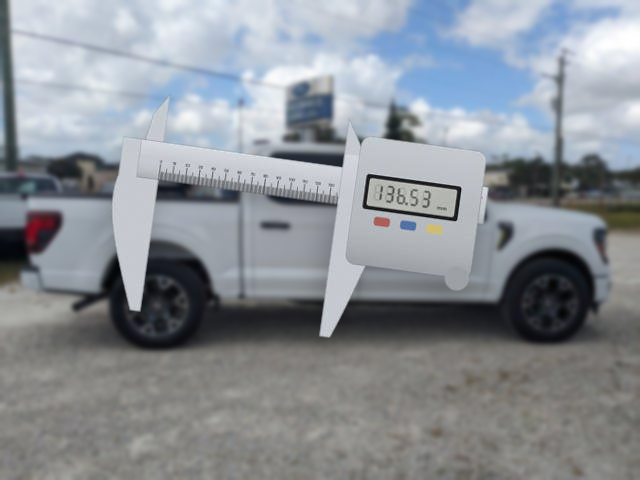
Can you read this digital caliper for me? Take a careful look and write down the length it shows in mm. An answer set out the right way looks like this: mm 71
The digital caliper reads mm 136.53
